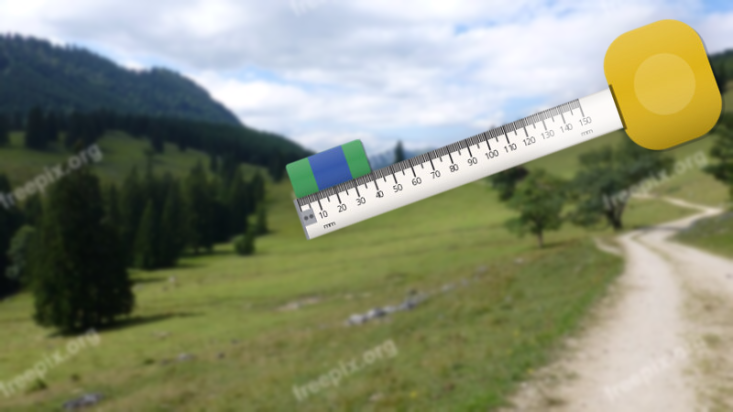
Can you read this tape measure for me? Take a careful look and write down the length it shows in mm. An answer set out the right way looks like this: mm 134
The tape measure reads mm 40
